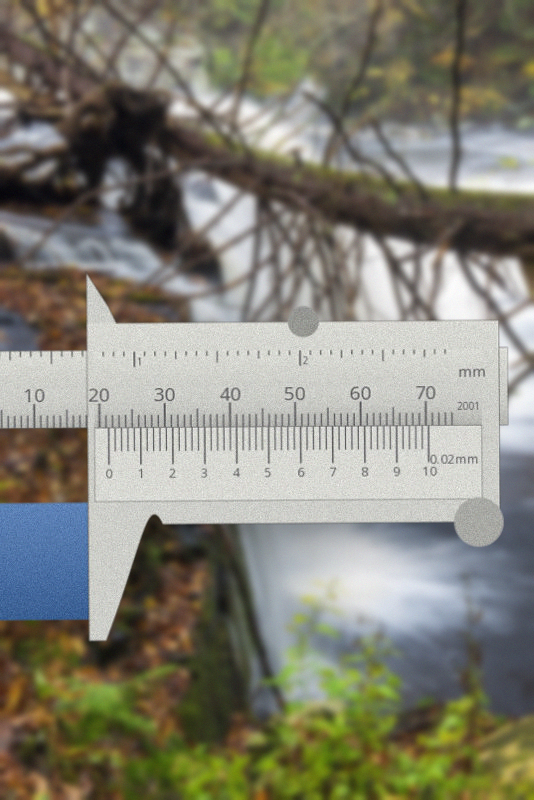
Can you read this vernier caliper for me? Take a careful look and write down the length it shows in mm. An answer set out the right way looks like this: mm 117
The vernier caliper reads mm 21.4
